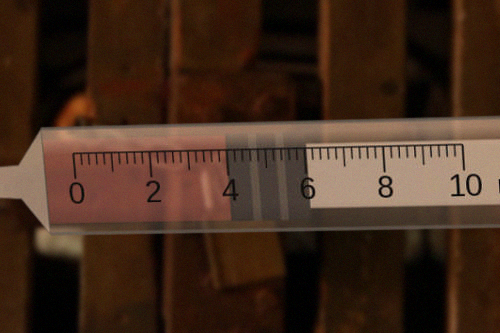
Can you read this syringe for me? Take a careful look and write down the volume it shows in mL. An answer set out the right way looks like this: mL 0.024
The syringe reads mL 4
